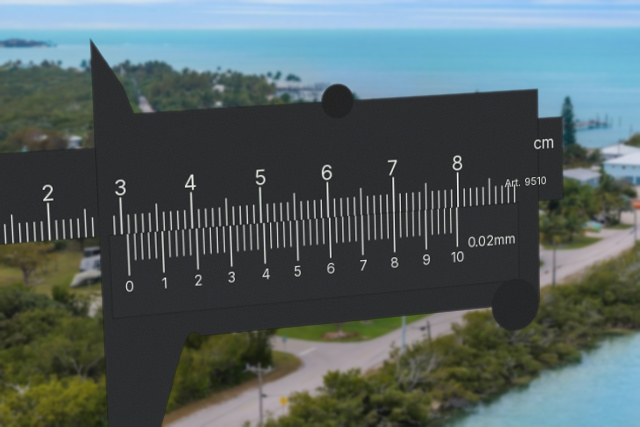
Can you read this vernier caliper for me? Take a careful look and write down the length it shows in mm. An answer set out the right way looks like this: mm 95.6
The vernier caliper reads mm 30.8
